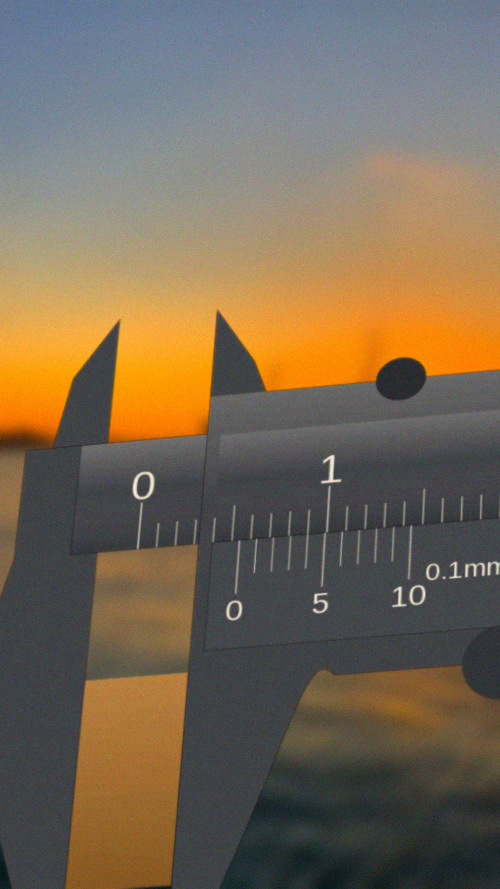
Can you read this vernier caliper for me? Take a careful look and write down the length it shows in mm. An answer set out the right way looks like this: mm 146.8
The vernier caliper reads mm 5.4
